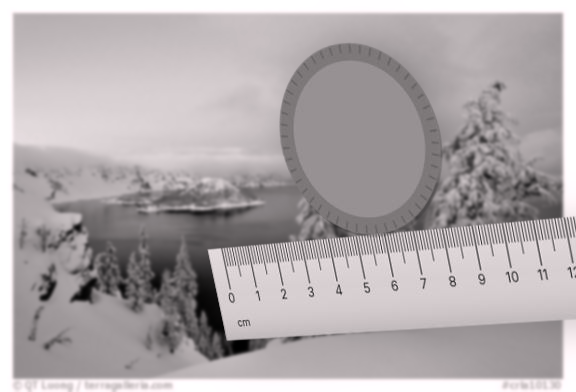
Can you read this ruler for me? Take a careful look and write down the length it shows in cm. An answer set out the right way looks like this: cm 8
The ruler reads cm 5.5
